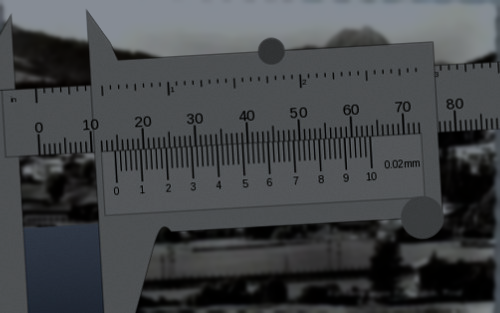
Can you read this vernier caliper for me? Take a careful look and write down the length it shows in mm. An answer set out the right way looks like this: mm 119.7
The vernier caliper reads mm 14.5
